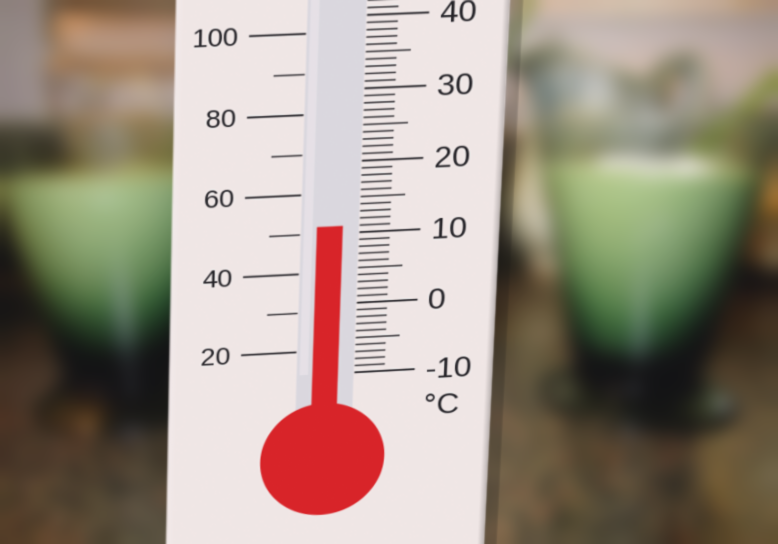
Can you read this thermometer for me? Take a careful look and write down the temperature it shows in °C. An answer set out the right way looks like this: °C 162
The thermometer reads °C 11
